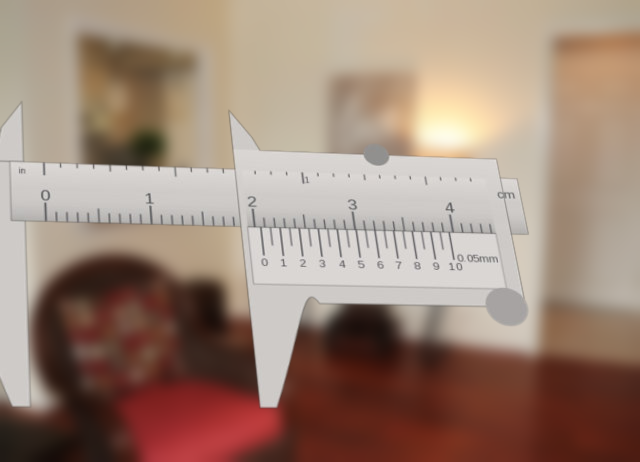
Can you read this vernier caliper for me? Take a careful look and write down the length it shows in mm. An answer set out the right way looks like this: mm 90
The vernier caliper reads mm 20.6
